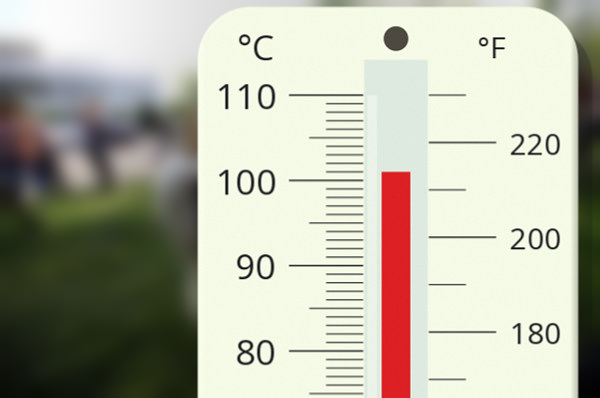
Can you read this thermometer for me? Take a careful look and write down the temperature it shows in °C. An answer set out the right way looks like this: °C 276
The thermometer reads °C 101
